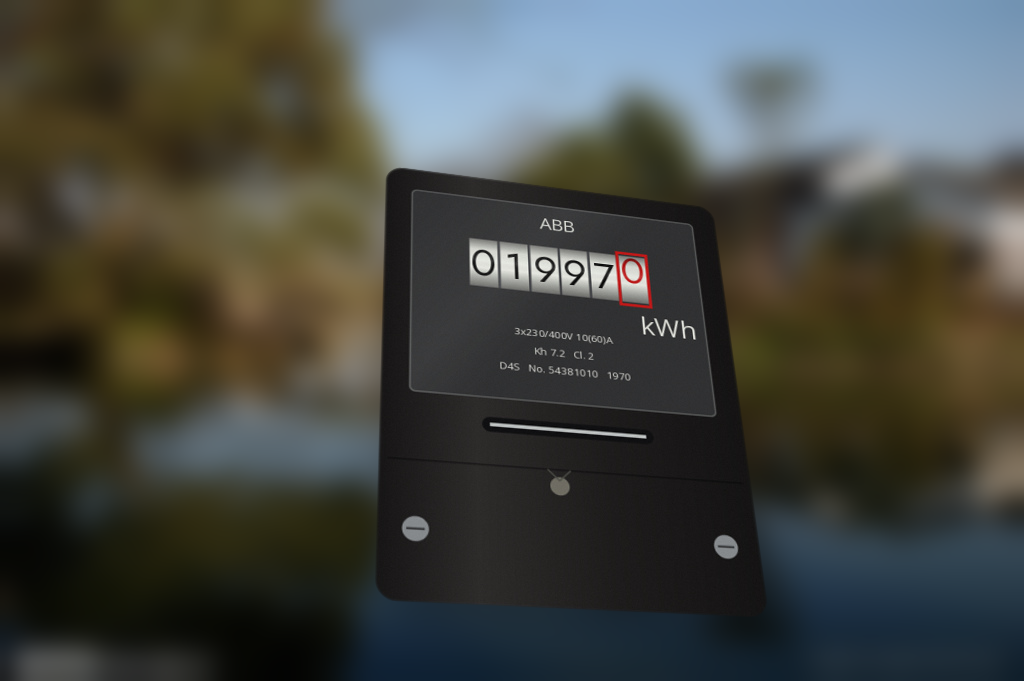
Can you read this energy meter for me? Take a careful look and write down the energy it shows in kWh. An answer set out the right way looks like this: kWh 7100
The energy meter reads kWh 1997.0
